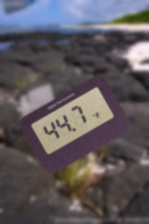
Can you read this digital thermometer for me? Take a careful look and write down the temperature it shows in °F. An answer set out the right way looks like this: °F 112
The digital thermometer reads °F 44.7
